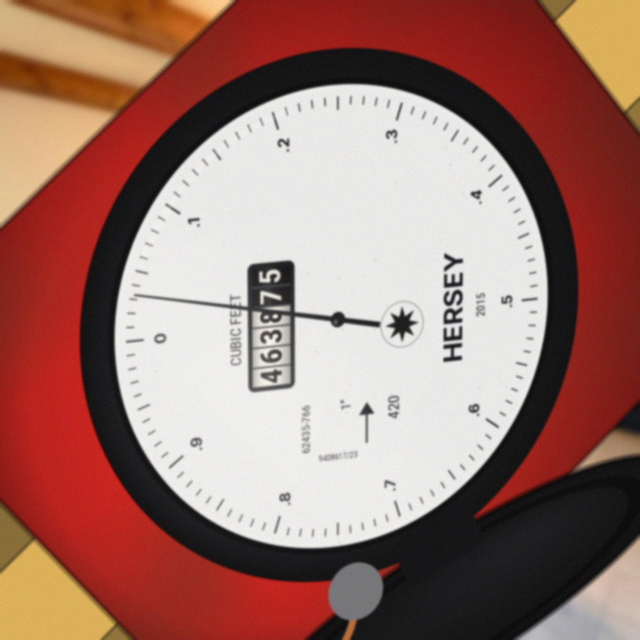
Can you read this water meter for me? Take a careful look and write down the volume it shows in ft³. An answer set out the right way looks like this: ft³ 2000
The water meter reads ft³ 463875.03
